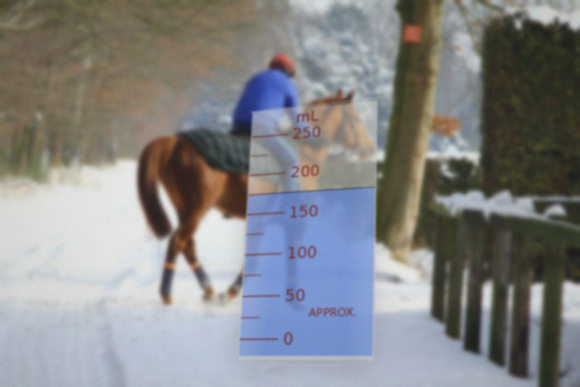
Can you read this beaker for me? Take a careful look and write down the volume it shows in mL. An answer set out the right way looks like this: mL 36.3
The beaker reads mL 175
